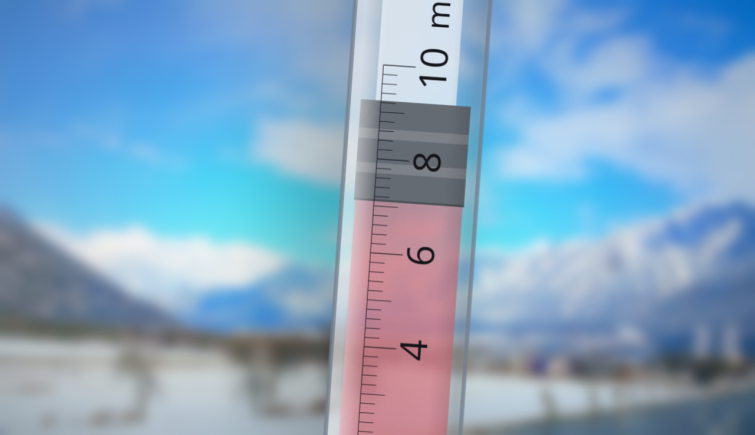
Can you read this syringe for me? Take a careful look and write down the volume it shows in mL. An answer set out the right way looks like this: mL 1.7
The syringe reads mL 7.1
